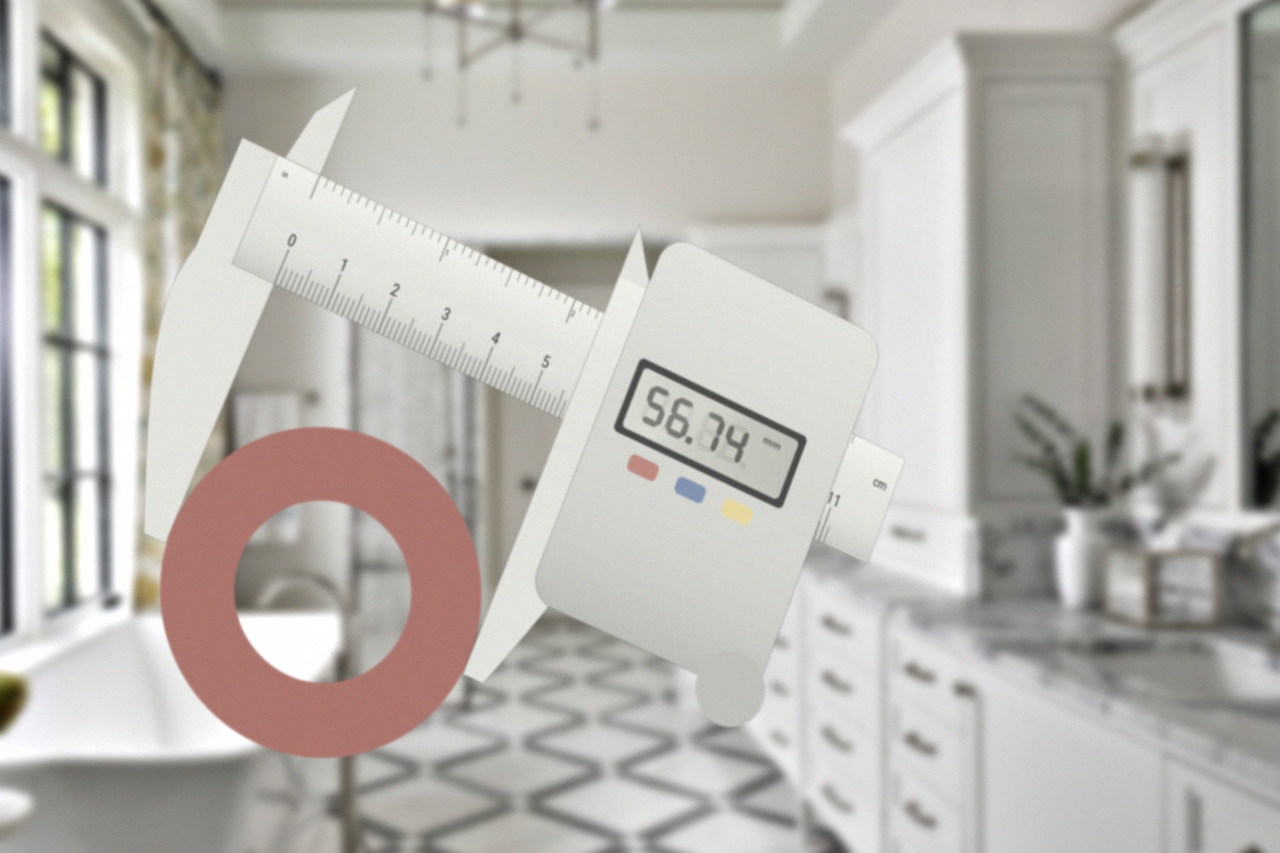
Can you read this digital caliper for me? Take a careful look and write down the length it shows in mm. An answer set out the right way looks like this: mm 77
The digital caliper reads mm 56.74
